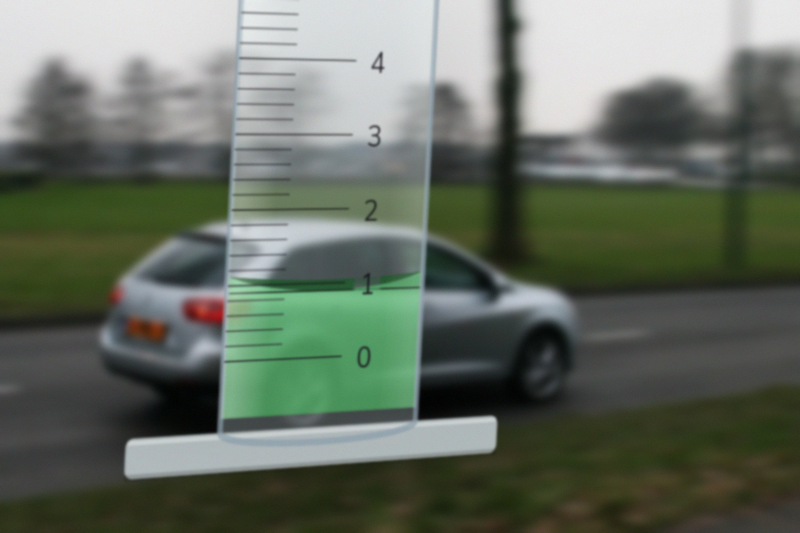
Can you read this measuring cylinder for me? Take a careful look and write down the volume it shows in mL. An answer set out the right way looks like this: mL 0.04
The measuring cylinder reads mL 0.9
